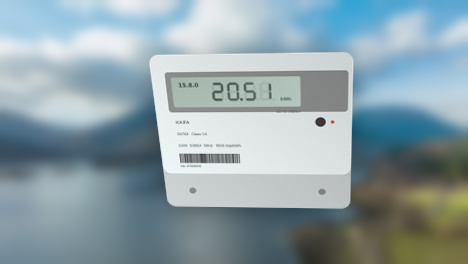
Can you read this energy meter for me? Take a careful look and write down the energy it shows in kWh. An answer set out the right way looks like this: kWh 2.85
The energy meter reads kWh 20.51
